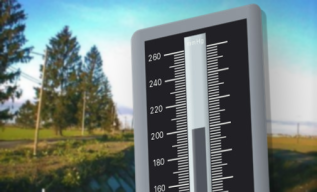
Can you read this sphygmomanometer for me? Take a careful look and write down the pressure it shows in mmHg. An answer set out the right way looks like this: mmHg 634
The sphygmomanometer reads mmHg 200
